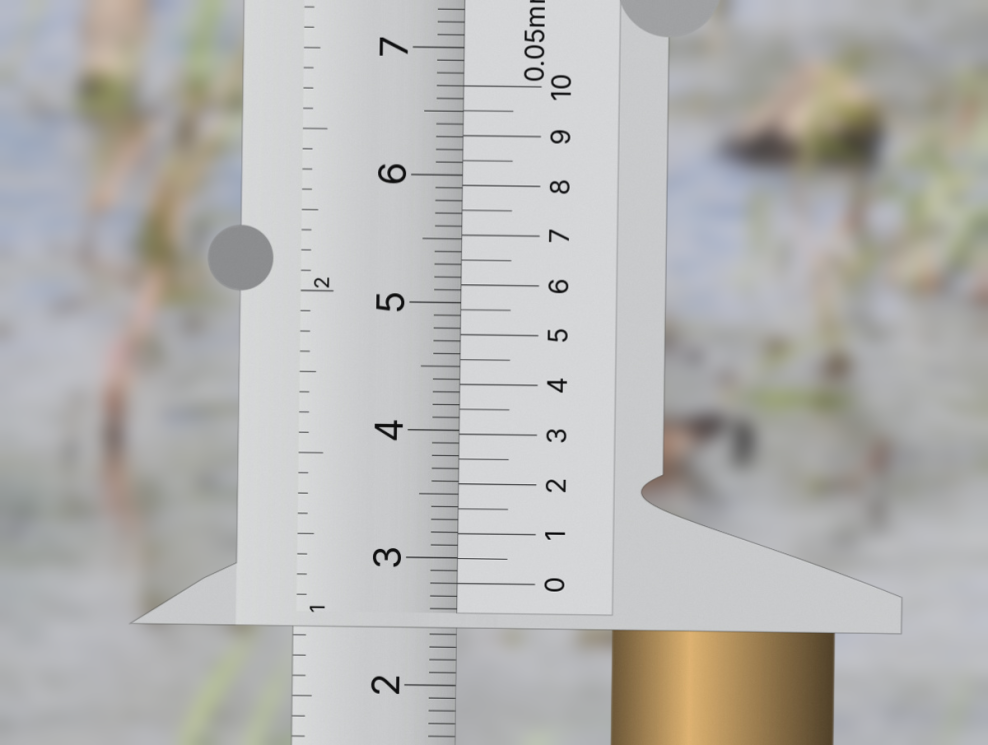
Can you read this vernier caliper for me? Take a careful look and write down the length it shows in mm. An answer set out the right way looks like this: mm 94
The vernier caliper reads mm 28.0
